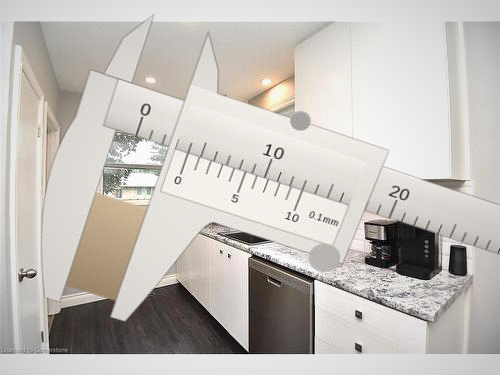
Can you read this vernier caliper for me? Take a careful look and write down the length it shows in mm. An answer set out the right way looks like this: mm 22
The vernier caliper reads mm 4.0
